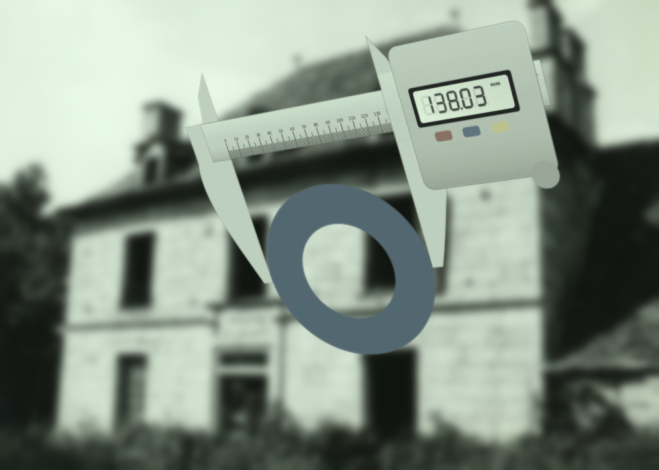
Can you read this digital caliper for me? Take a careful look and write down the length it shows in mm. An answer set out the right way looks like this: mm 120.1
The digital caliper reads mm 138.03
